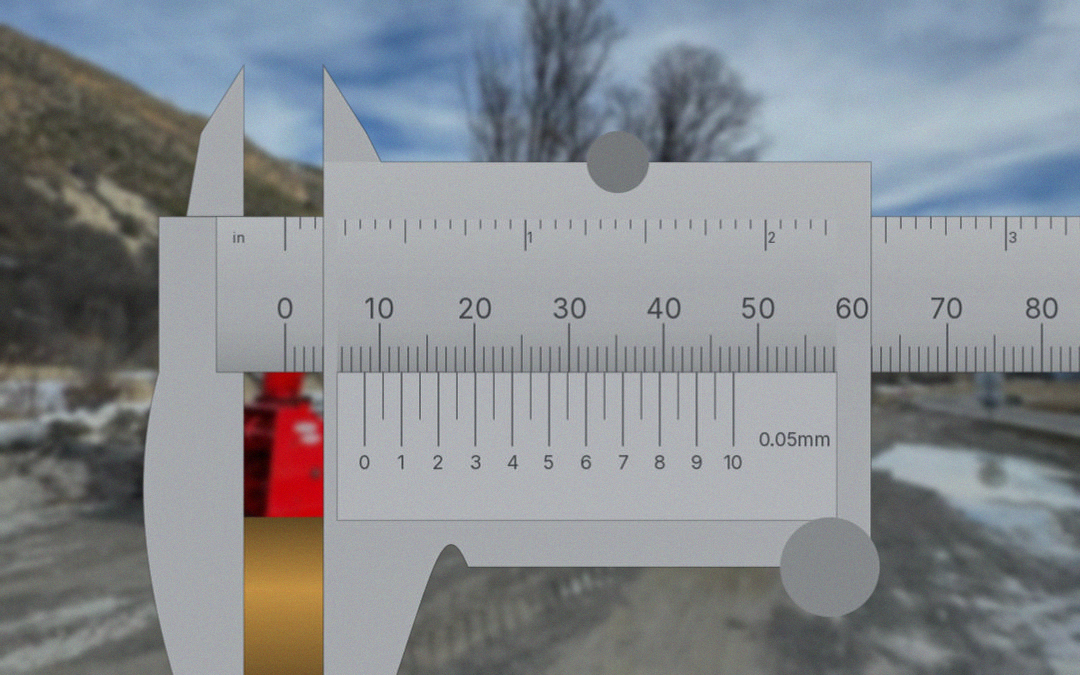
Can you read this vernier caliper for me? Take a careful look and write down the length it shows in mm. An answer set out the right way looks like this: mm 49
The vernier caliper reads mm 8.4
